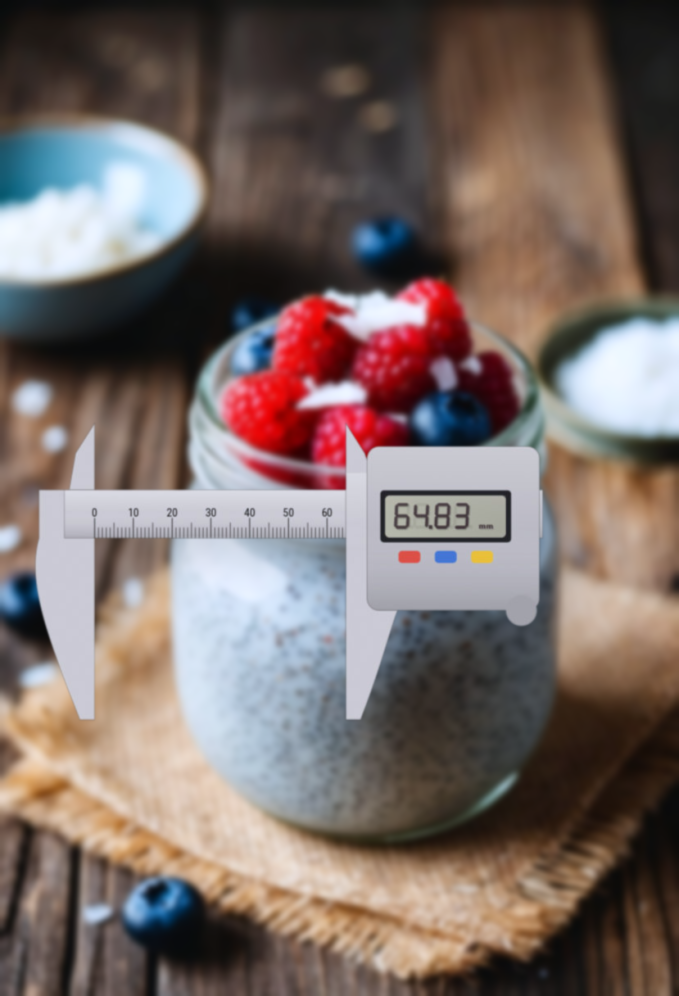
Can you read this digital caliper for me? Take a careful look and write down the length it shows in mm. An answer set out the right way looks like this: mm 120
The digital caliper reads mm 64.83
